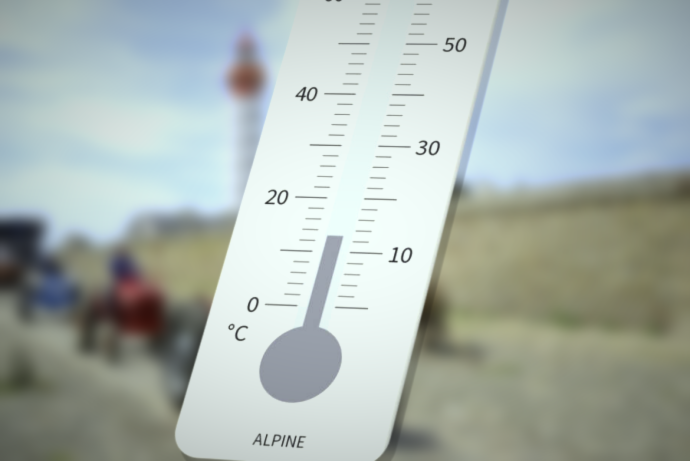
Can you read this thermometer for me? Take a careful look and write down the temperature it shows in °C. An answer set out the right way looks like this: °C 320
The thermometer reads °C 13
